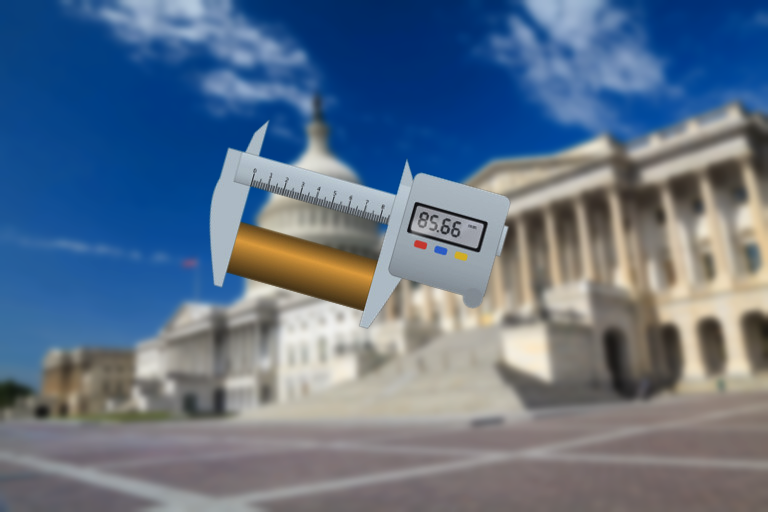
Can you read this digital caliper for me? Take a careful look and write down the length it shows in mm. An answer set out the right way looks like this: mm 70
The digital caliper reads mm 85.66
